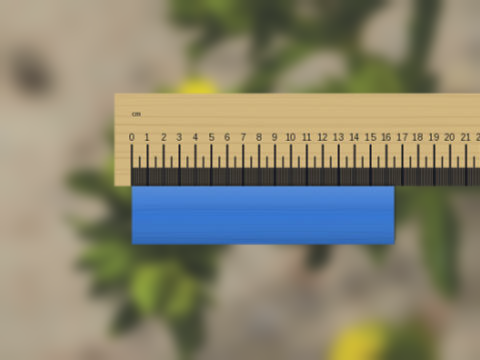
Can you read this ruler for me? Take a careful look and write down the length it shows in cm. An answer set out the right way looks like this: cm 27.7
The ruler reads cm 16.5
